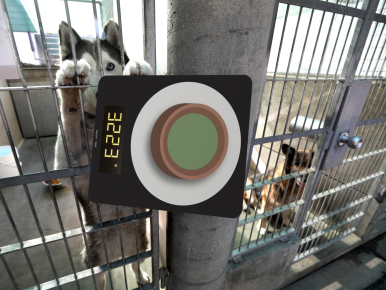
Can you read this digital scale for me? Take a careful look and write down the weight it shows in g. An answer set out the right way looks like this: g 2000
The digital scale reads g 3223
